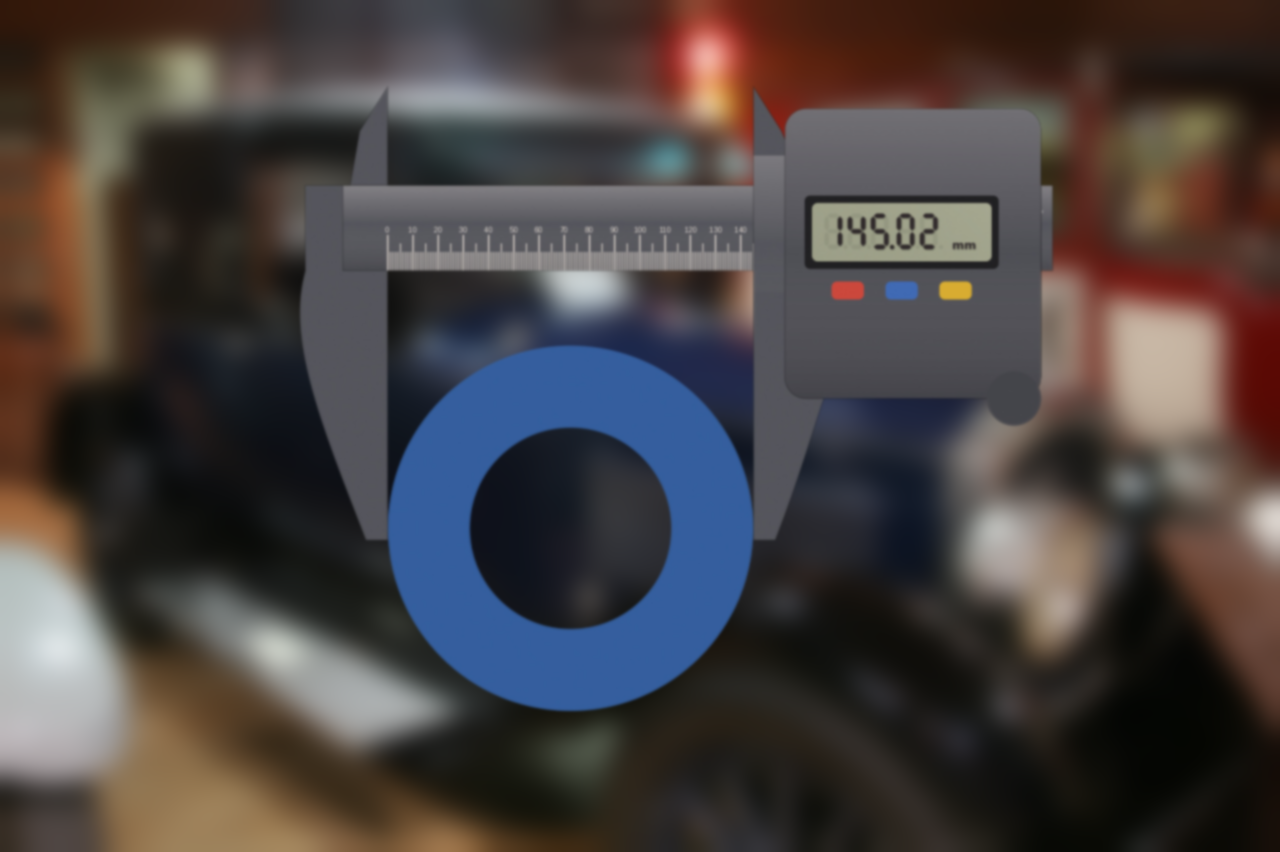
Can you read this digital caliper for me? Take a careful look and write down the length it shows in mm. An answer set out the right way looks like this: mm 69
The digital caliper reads mm 145.02
